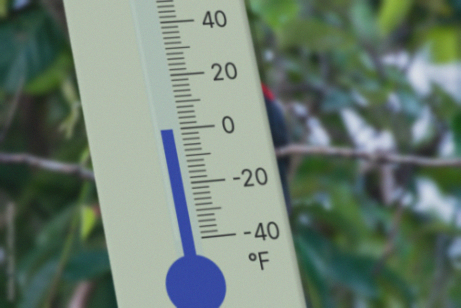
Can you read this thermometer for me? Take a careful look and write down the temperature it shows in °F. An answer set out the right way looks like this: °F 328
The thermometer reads °F 0
